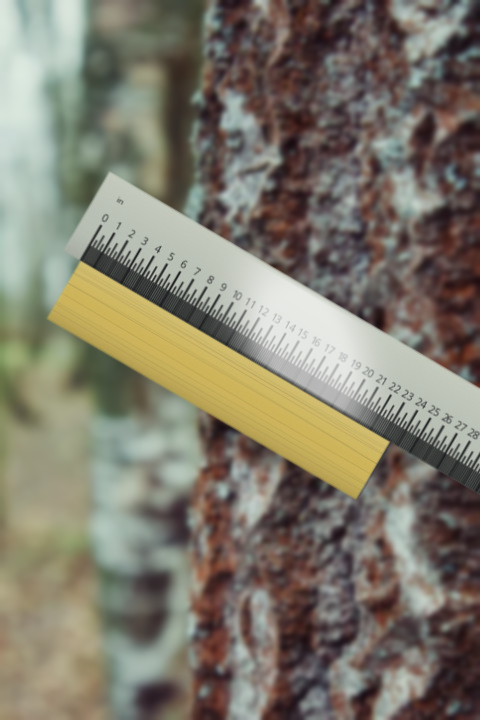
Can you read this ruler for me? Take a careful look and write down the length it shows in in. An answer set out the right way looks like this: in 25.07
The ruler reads in 23.5
